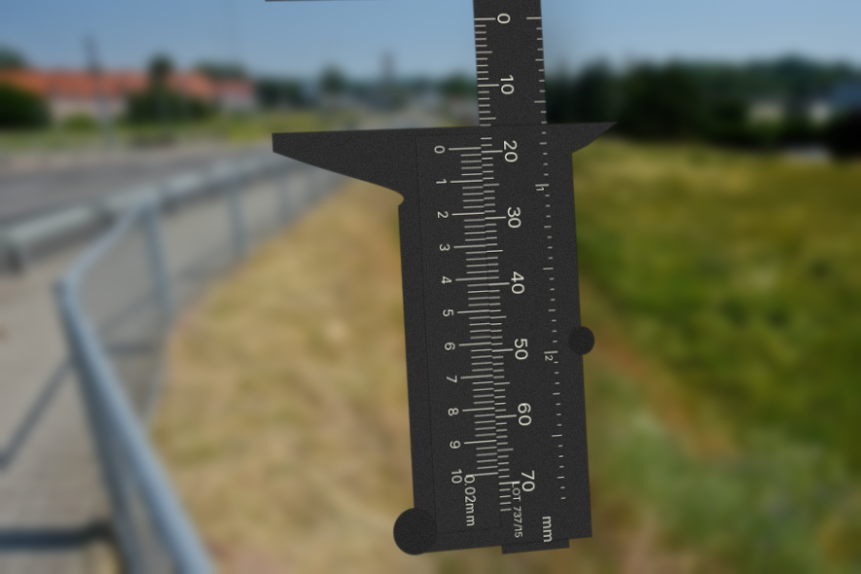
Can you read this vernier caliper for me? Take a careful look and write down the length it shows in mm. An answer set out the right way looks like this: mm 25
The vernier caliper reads mm 19.4
